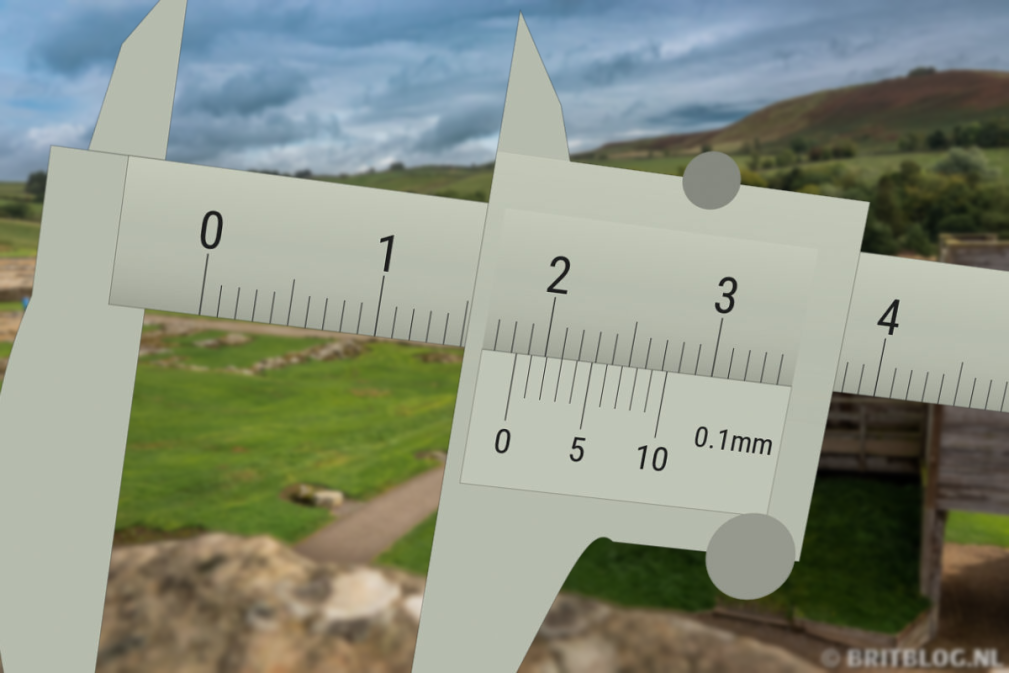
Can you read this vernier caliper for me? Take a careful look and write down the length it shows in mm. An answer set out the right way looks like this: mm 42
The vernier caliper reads mm 18.3
